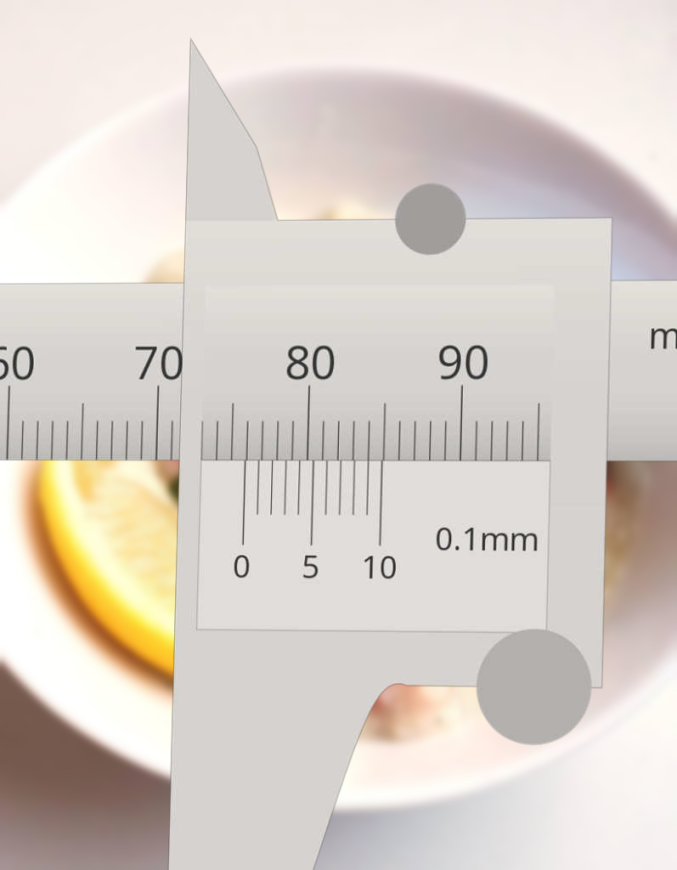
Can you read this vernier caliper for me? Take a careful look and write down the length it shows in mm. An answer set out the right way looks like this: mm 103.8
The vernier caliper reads mm 75.9
